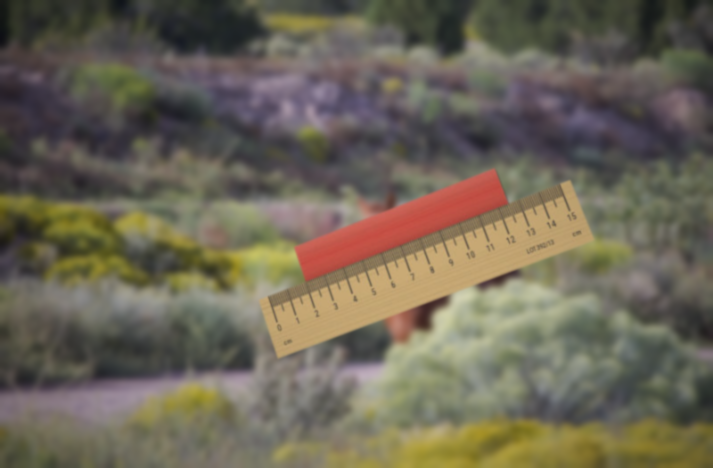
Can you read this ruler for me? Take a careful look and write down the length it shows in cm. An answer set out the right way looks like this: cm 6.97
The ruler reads cm 10.5
